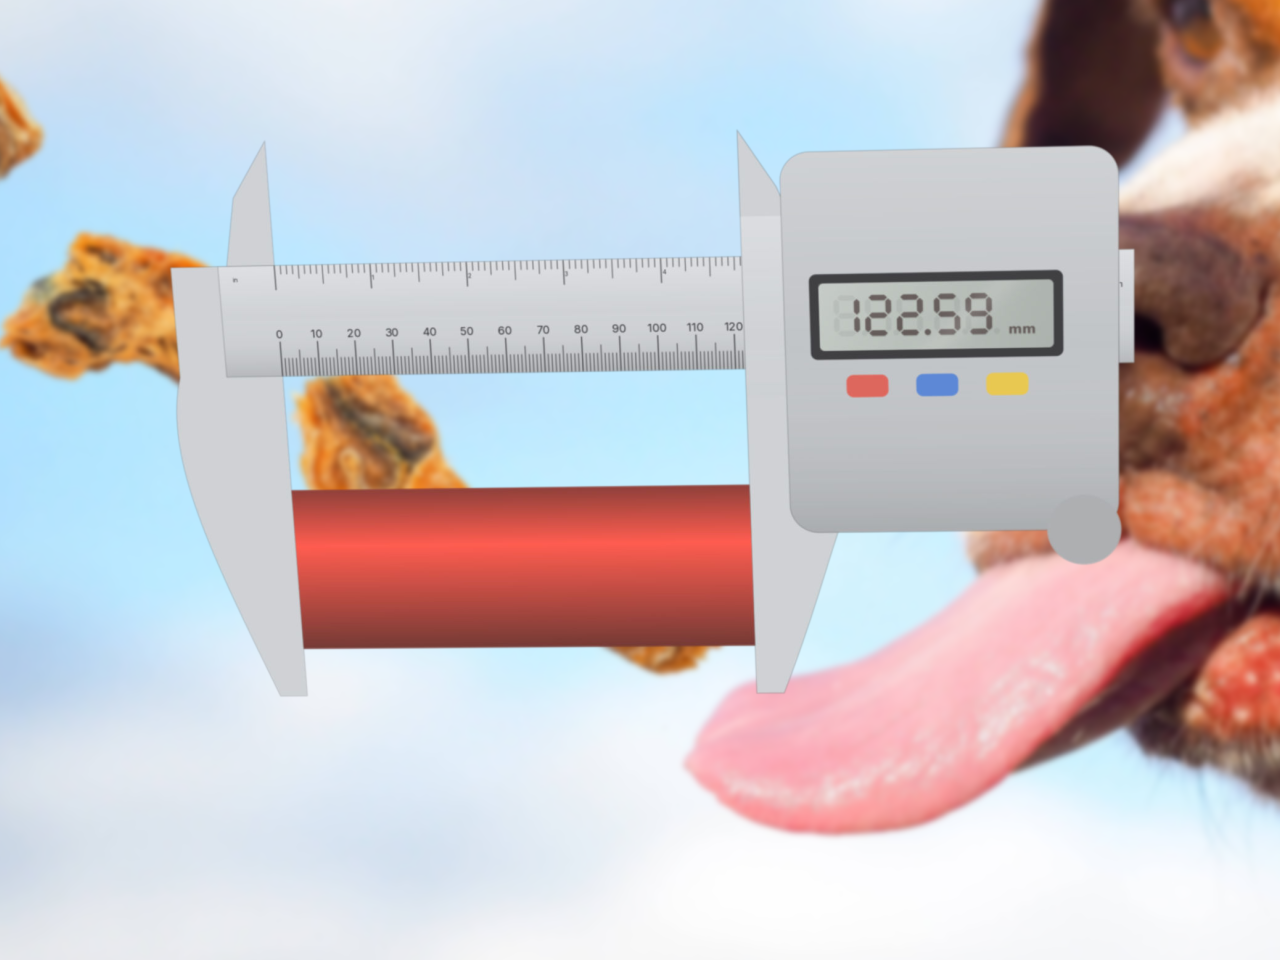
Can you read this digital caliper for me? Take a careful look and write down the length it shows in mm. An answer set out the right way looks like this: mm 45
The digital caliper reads mm 122.59
